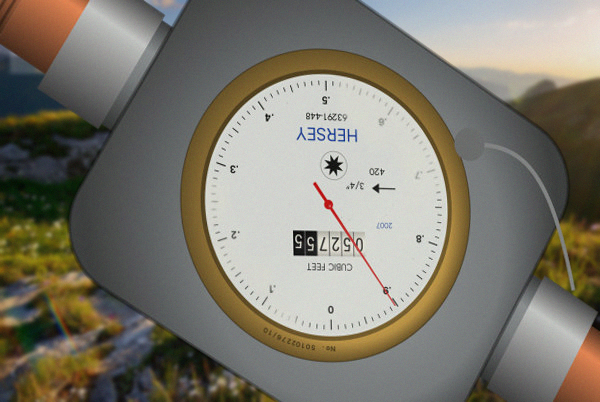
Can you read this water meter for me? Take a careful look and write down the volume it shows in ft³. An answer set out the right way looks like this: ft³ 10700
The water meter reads ft³ 52754.90
